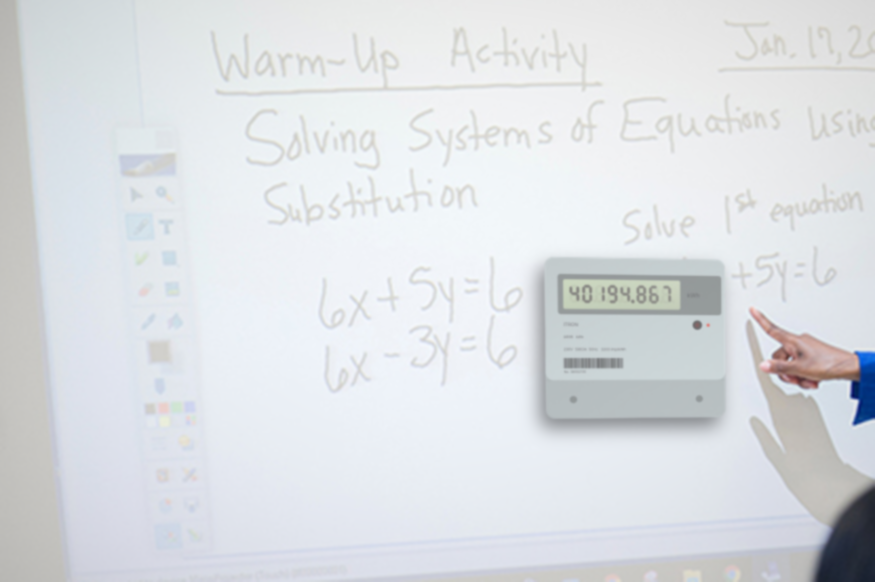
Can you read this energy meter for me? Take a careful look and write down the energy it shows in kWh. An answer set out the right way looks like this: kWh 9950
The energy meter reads kWh 40194.867
